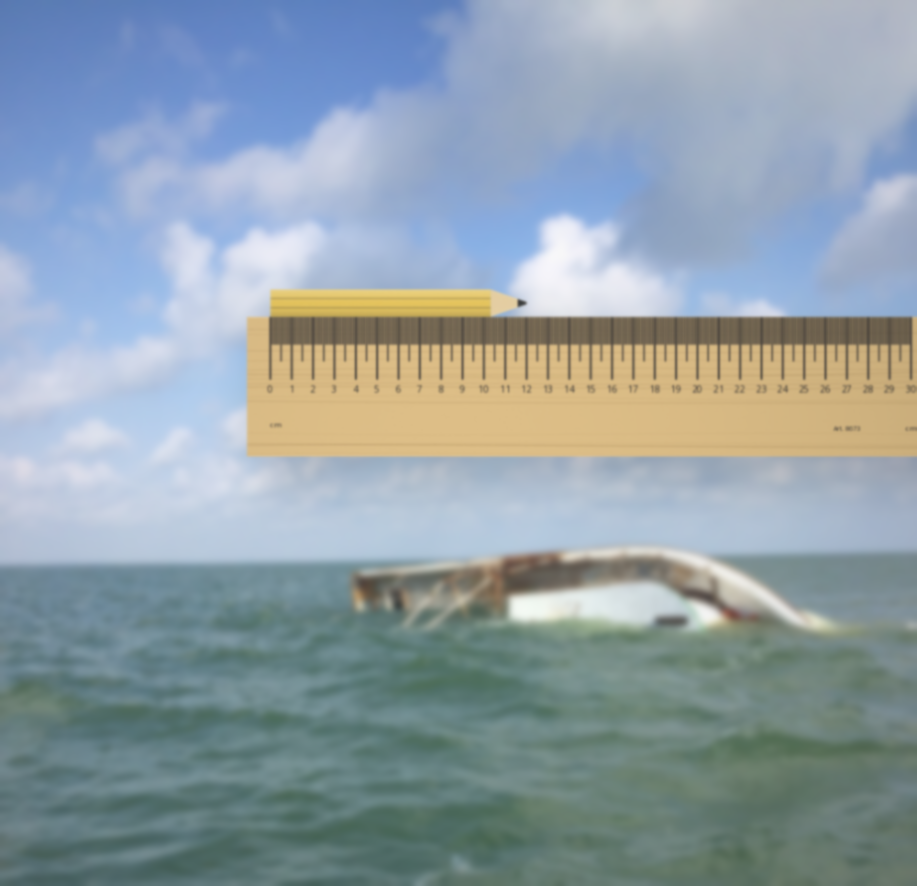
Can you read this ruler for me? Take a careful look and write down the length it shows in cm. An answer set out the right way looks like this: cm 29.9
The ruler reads cm 12
